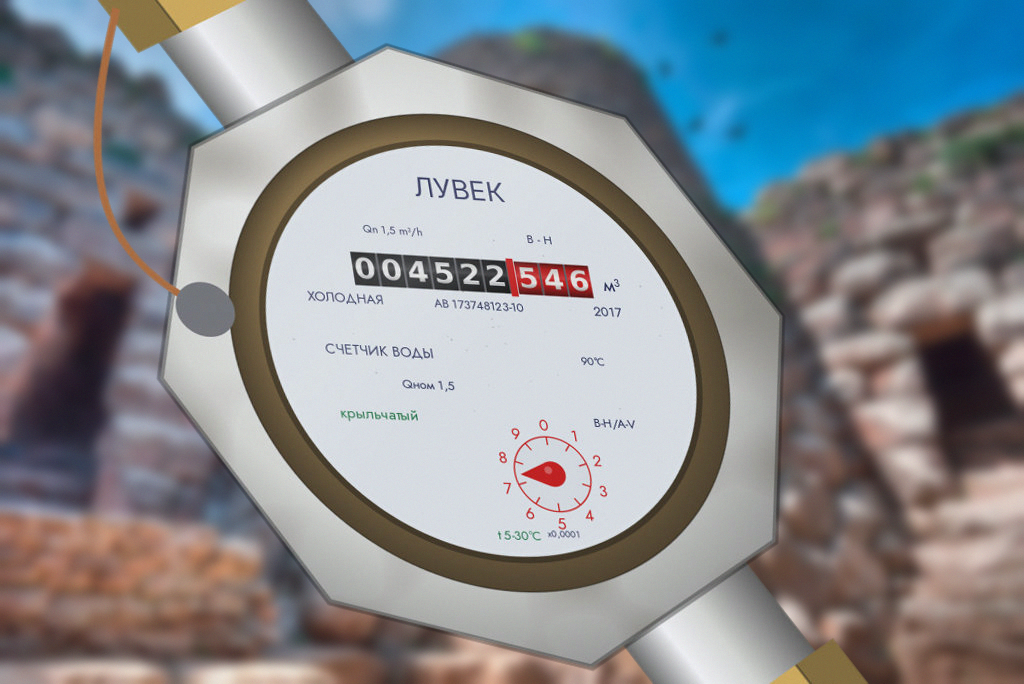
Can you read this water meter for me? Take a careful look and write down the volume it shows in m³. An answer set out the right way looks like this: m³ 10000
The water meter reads m³ 4522.5467
